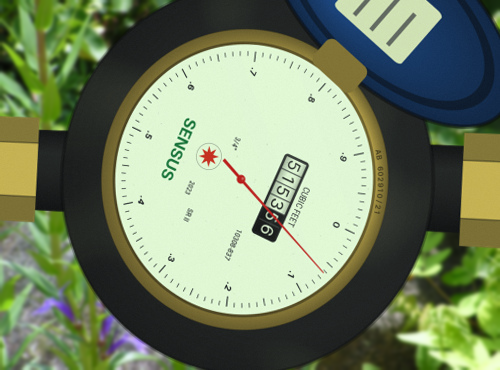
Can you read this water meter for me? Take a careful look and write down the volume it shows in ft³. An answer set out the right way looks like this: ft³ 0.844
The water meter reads ft³ 515356.06
